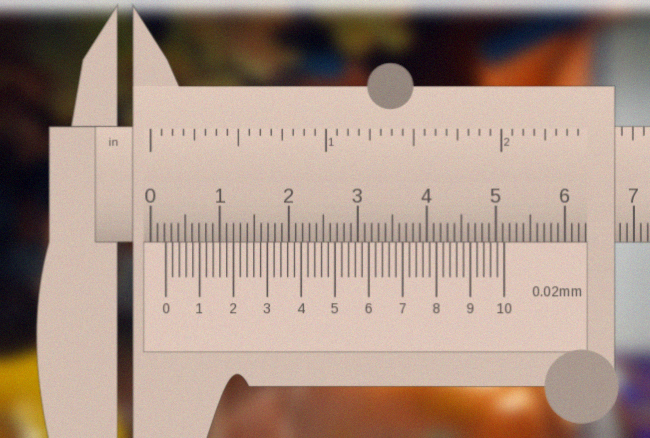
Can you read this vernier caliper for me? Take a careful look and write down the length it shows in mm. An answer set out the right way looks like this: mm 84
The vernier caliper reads mm 2.2
